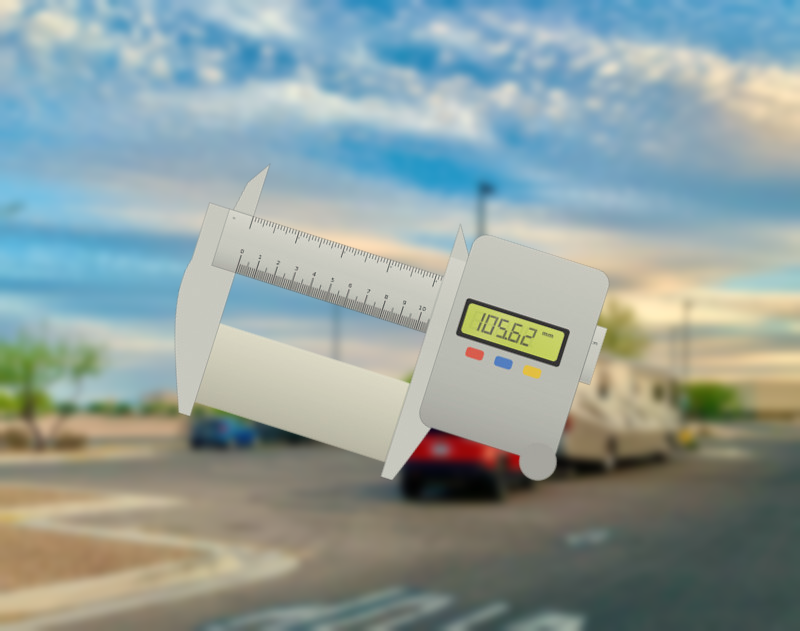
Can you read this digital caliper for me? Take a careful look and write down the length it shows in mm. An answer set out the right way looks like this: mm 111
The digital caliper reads mm 105.62
